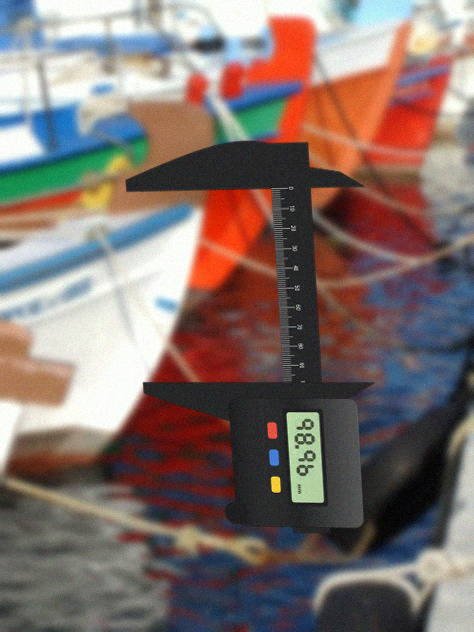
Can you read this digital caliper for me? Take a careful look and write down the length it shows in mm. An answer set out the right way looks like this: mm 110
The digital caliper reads mm 98.96
